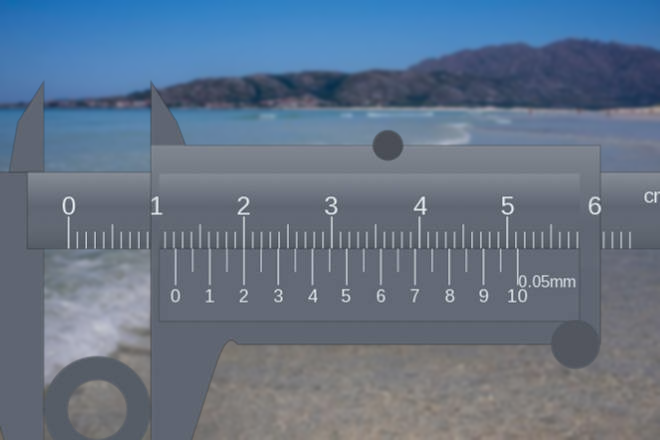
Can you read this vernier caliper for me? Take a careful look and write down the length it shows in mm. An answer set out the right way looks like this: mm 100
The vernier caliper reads mm 12.2
